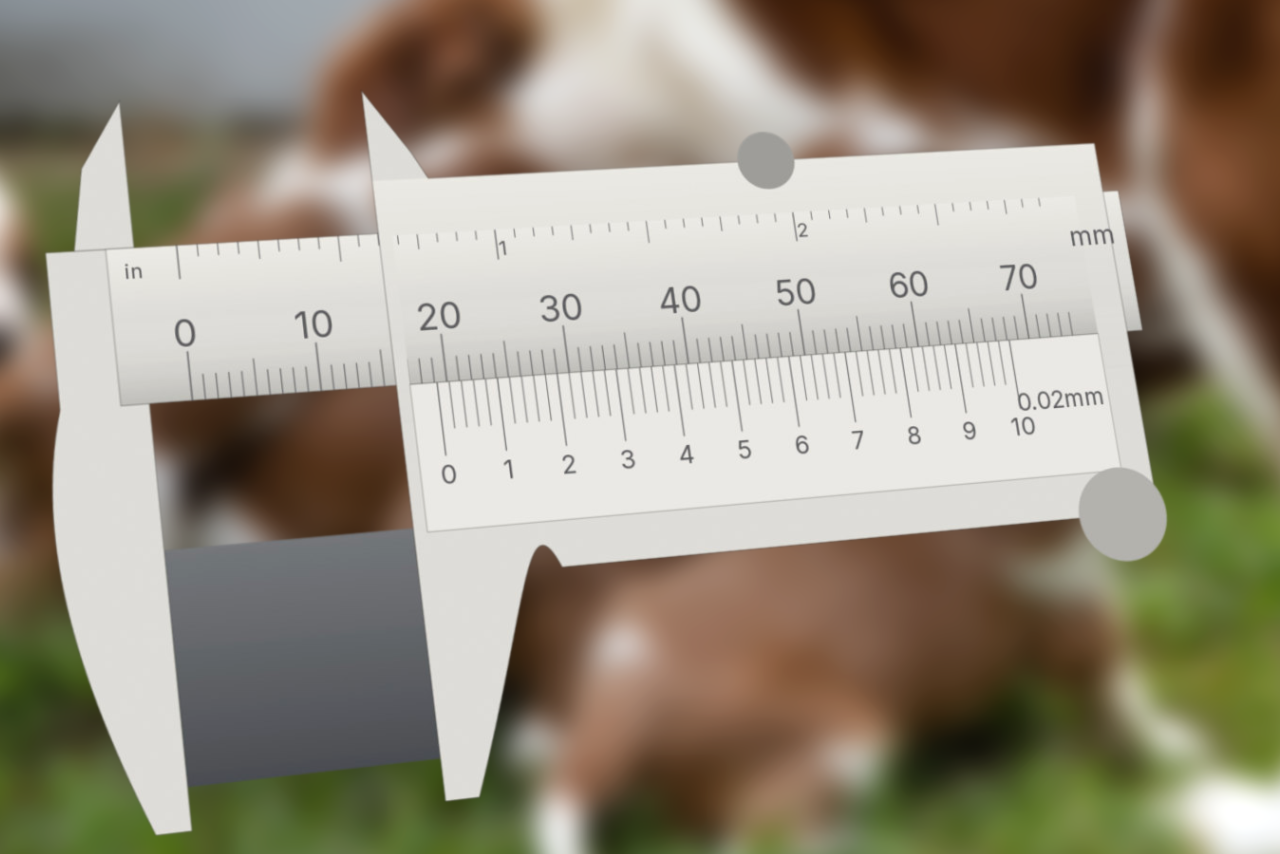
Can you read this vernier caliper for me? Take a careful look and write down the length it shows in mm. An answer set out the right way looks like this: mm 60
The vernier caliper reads mm 19.2
